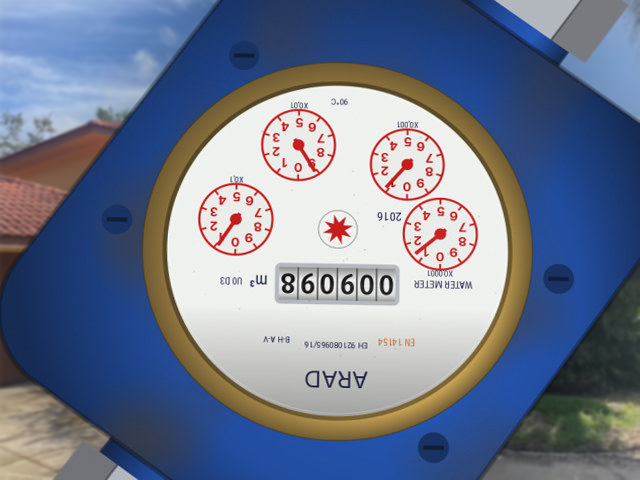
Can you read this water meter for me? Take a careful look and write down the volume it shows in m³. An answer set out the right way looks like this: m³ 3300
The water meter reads m³ 9098.0911
